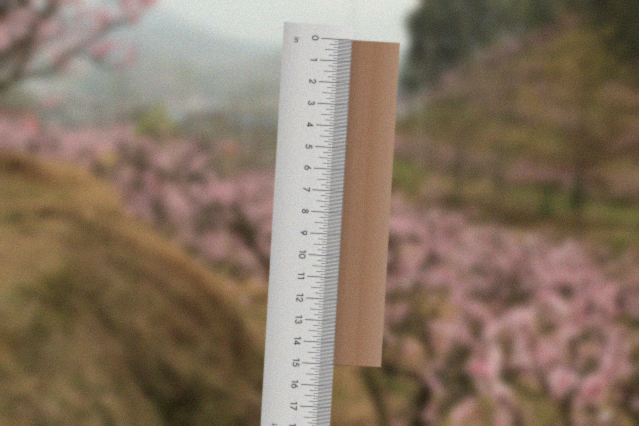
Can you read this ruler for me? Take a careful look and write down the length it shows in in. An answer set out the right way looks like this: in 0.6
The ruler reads in 15
